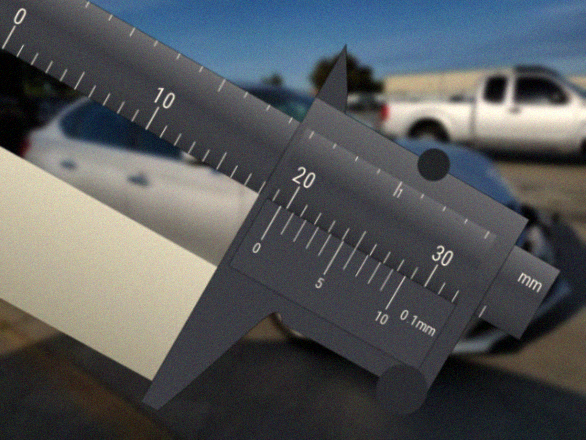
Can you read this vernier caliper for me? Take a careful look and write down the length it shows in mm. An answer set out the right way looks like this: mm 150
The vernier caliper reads mm 19.6
